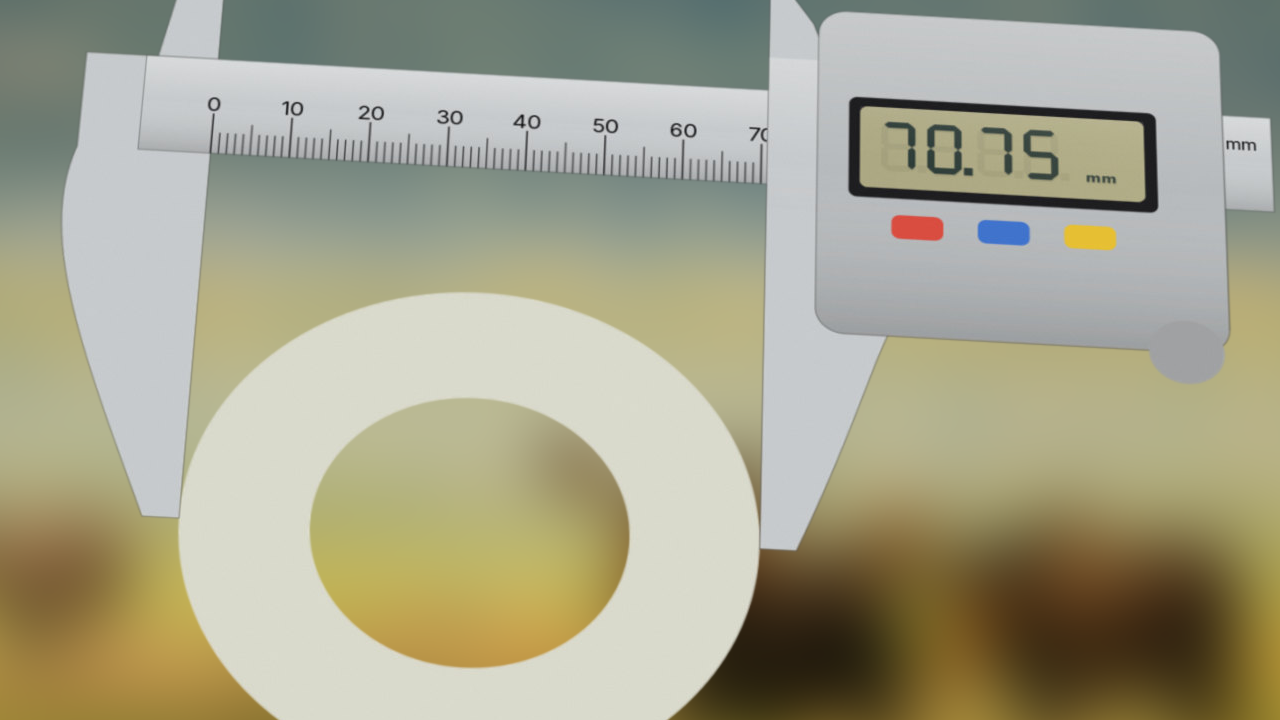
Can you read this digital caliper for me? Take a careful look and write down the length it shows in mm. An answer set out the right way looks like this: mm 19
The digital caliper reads mm 70.75
